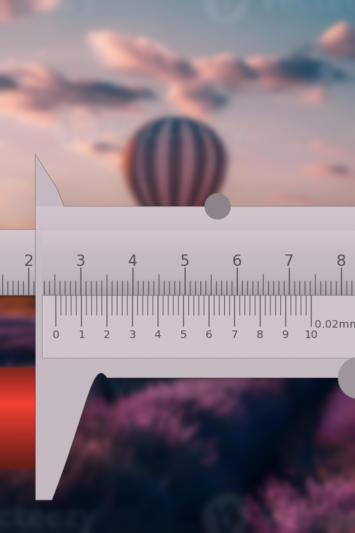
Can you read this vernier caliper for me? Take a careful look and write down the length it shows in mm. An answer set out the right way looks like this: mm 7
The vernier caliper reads mm 25.2
